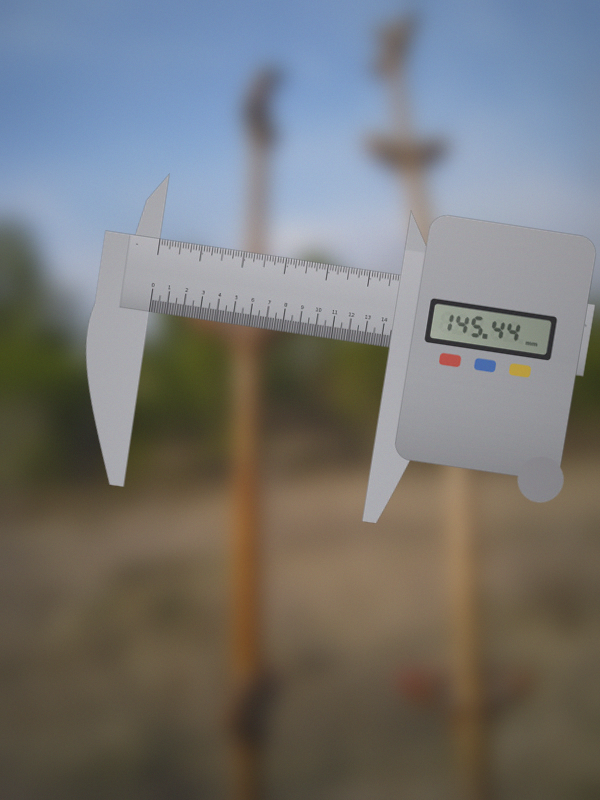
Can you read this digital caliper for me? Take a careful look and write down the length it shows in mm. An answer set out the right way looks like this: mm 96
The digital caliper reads mm 145.44
